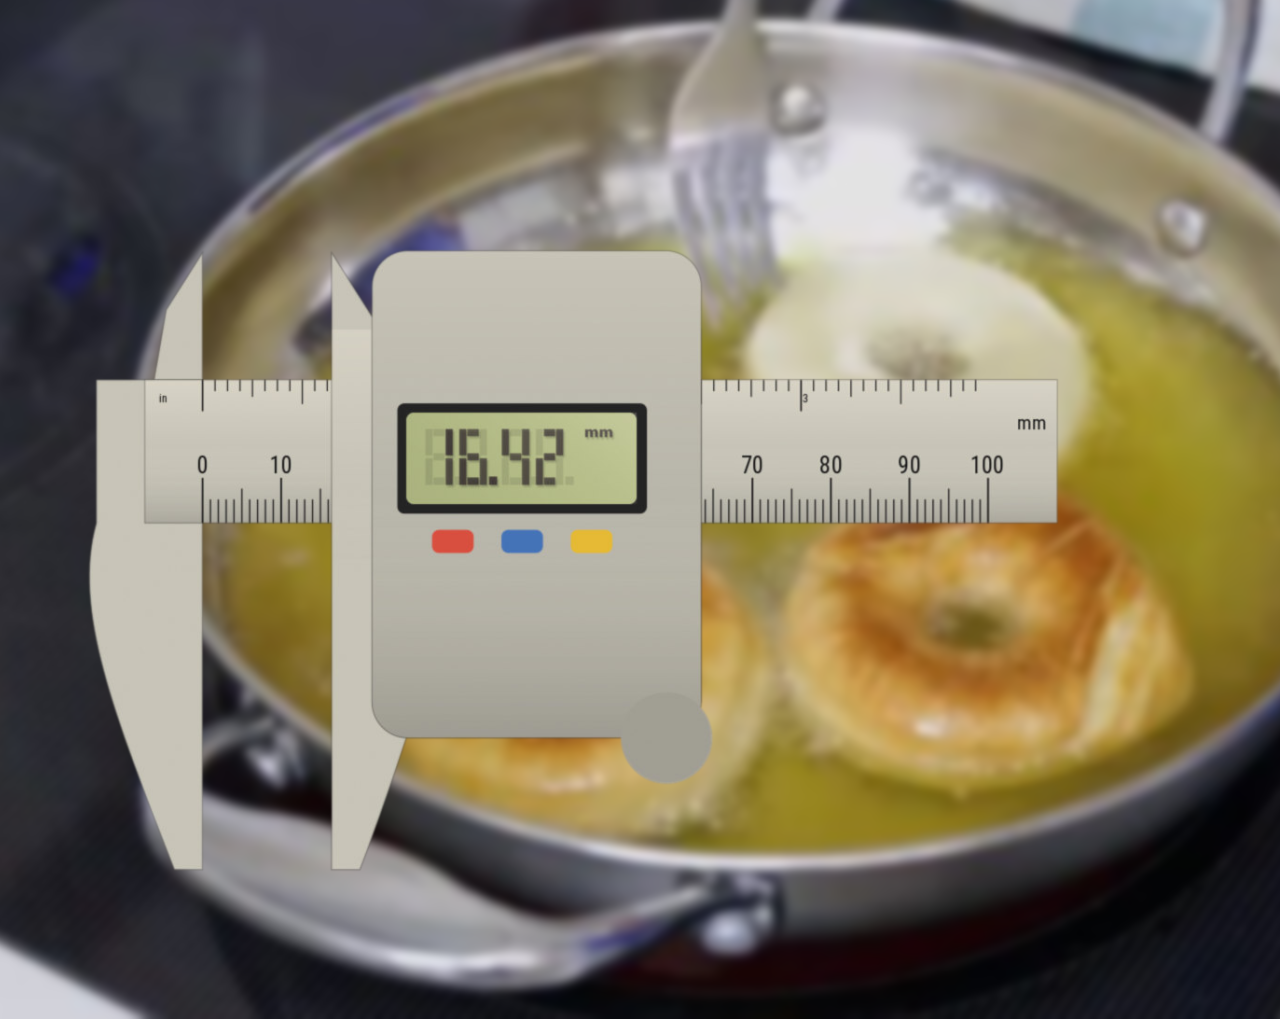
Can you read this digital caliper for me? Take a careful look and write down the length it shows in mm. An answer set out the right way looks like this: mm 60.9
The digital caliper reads mm 16.42
